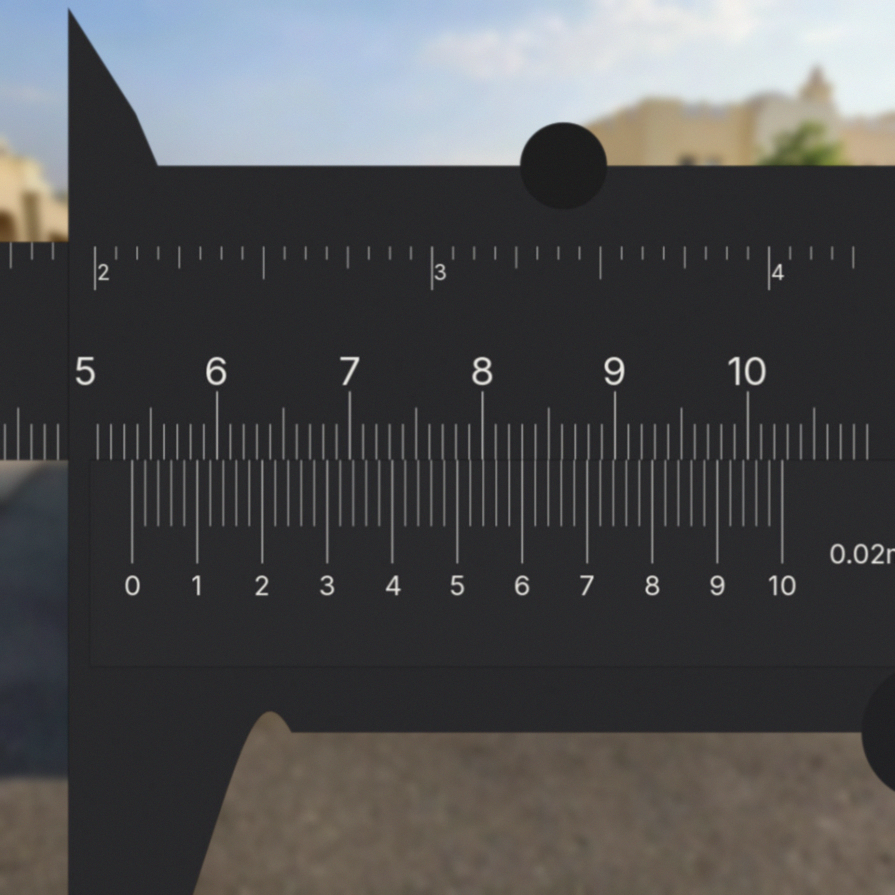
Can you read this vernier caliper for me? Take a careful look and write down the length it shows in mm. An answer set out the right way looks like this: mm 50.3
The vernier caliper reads mm 53.6
